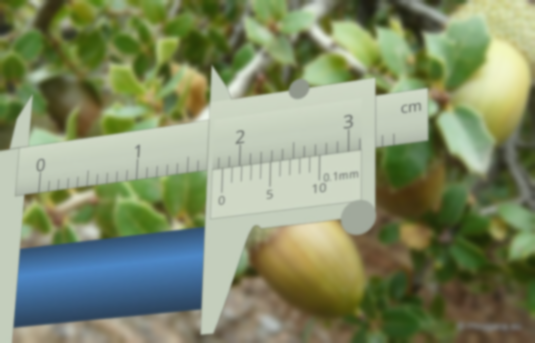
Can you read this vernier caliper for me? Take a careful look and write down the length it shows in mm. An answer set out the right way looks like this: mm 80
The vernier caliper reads mm 18.4
